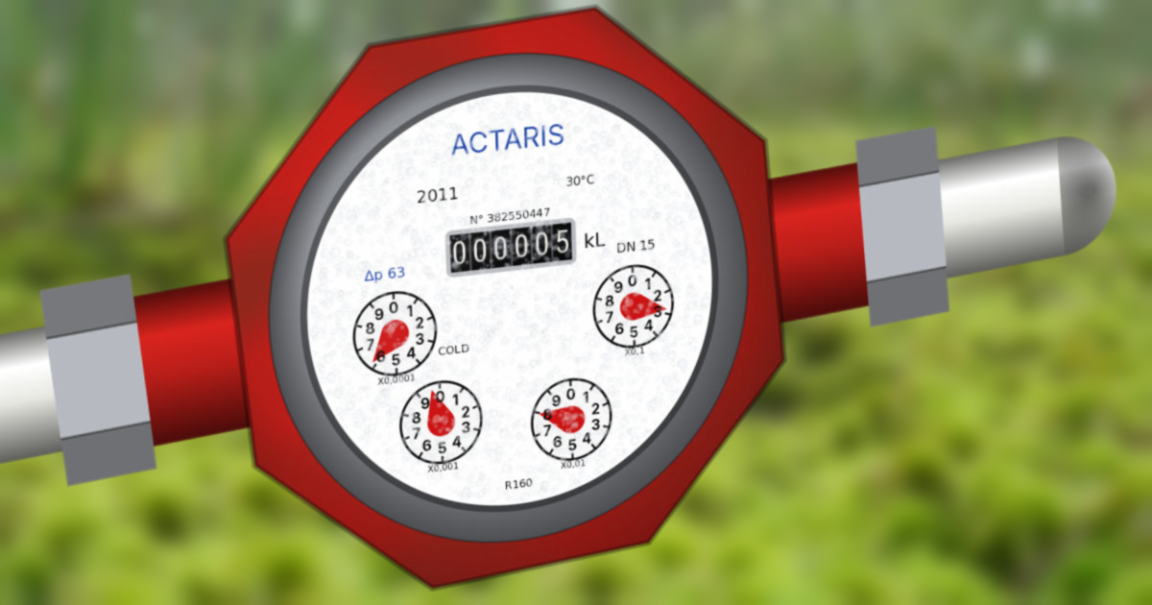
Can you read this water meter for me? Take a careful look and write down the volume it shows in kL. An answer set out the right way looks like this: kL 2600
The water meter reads kL 5.2796
